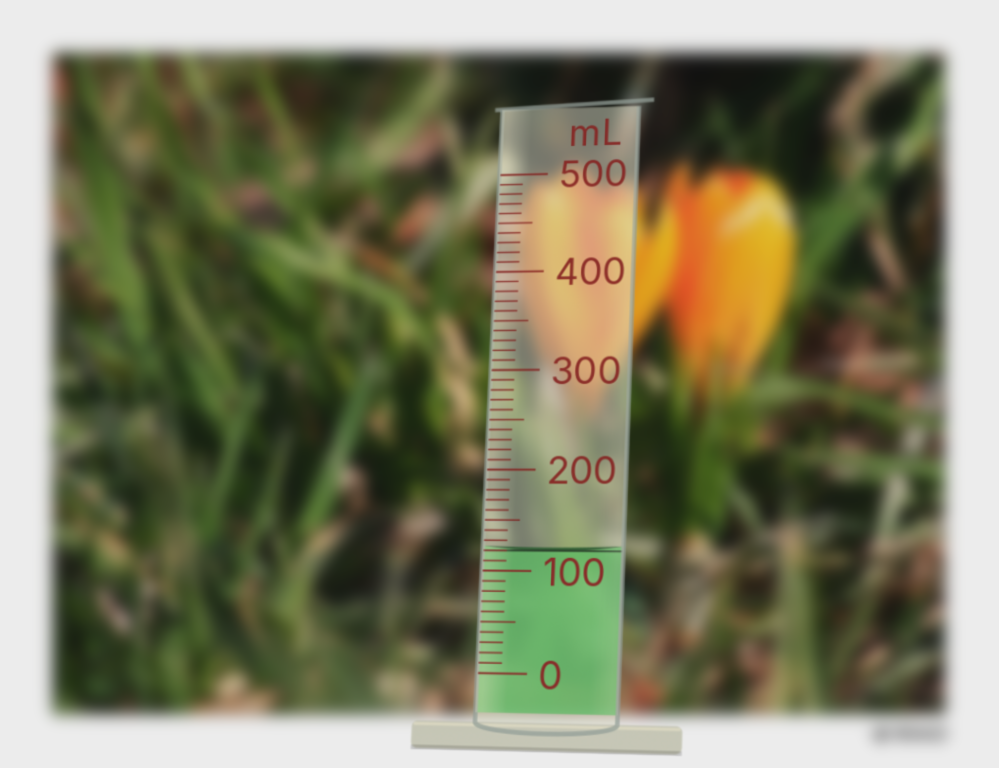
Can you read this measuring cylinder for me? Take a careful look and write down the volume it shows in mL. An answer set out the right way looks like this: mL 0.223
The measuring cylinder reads mL 120
